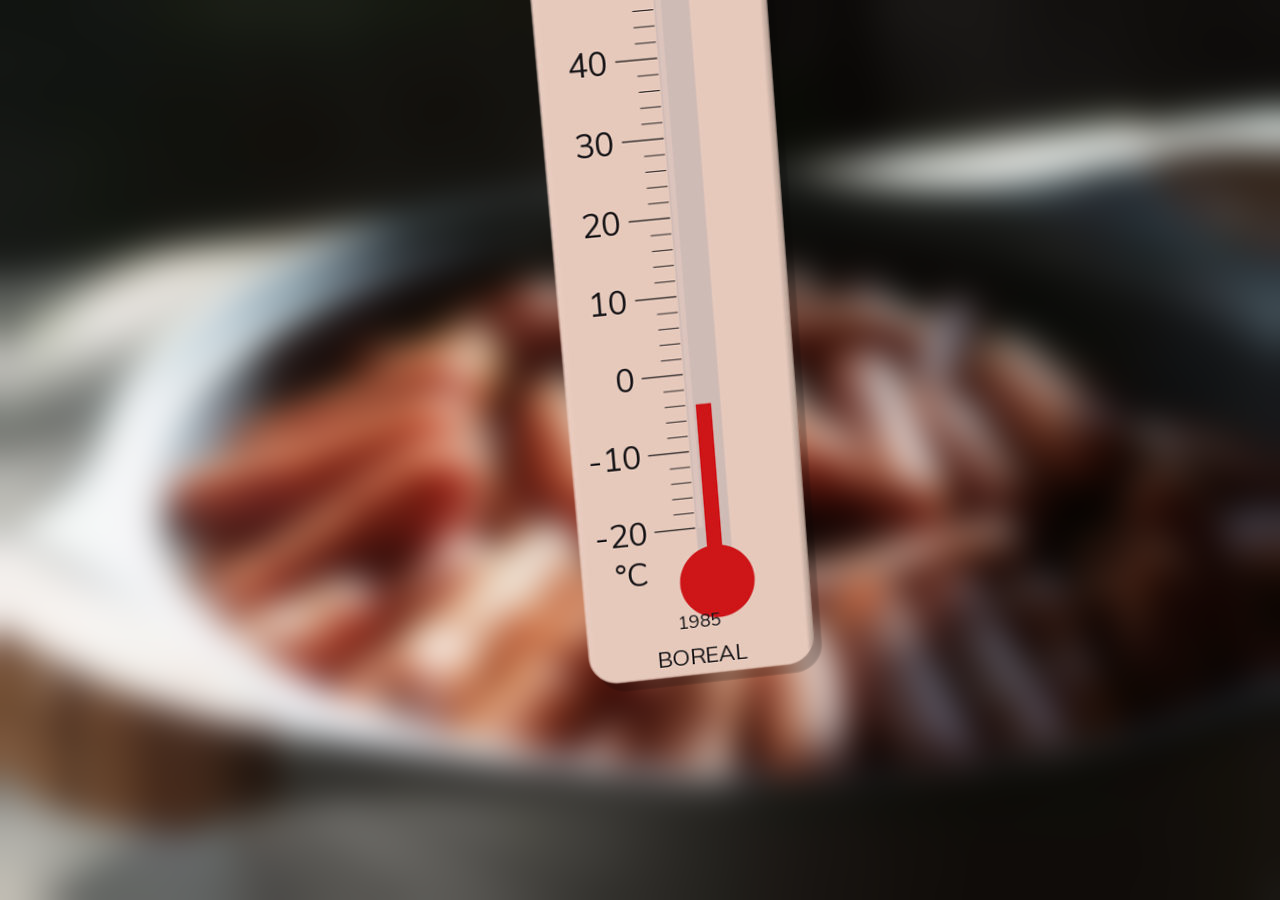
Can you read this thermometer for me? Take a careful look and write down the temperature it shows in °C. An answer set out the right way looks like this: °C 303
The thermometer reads °C -4
